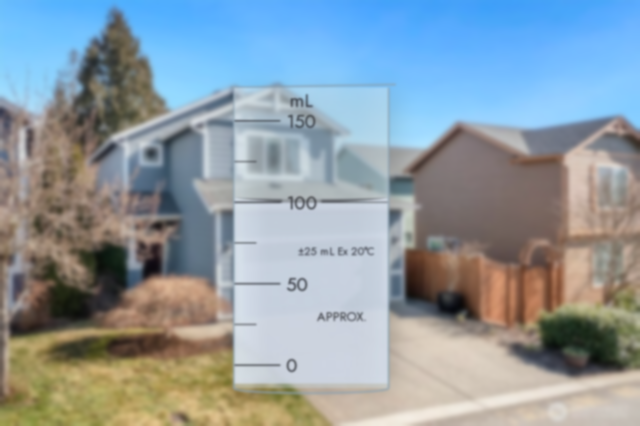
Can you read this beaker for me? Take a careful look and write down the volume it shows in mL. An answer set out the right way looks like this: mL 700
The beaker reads mL 100
